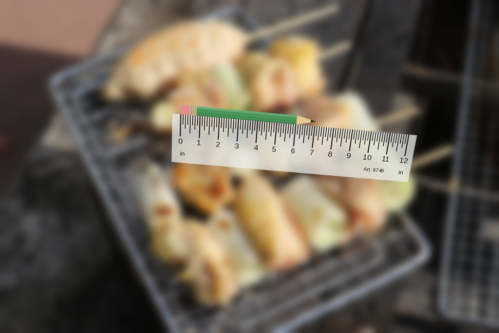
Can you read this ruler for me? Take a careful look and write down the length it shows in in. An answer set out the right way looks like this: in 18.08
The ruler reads in 7
